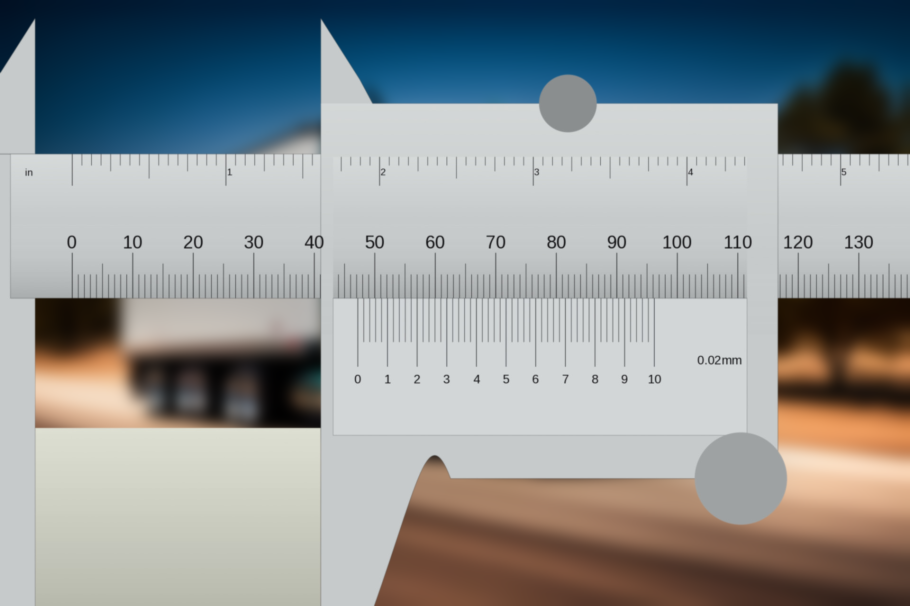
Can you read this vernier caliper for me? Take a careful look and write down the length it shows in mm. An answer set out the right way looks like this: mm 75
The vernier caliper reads mm 47.2
